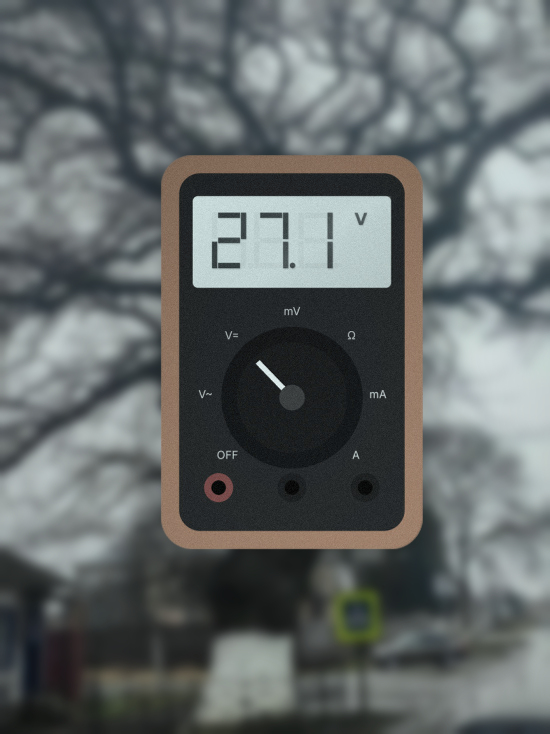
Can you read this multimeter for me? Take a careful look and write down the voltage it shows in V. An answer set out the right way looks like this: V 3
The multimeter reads V 27.1
